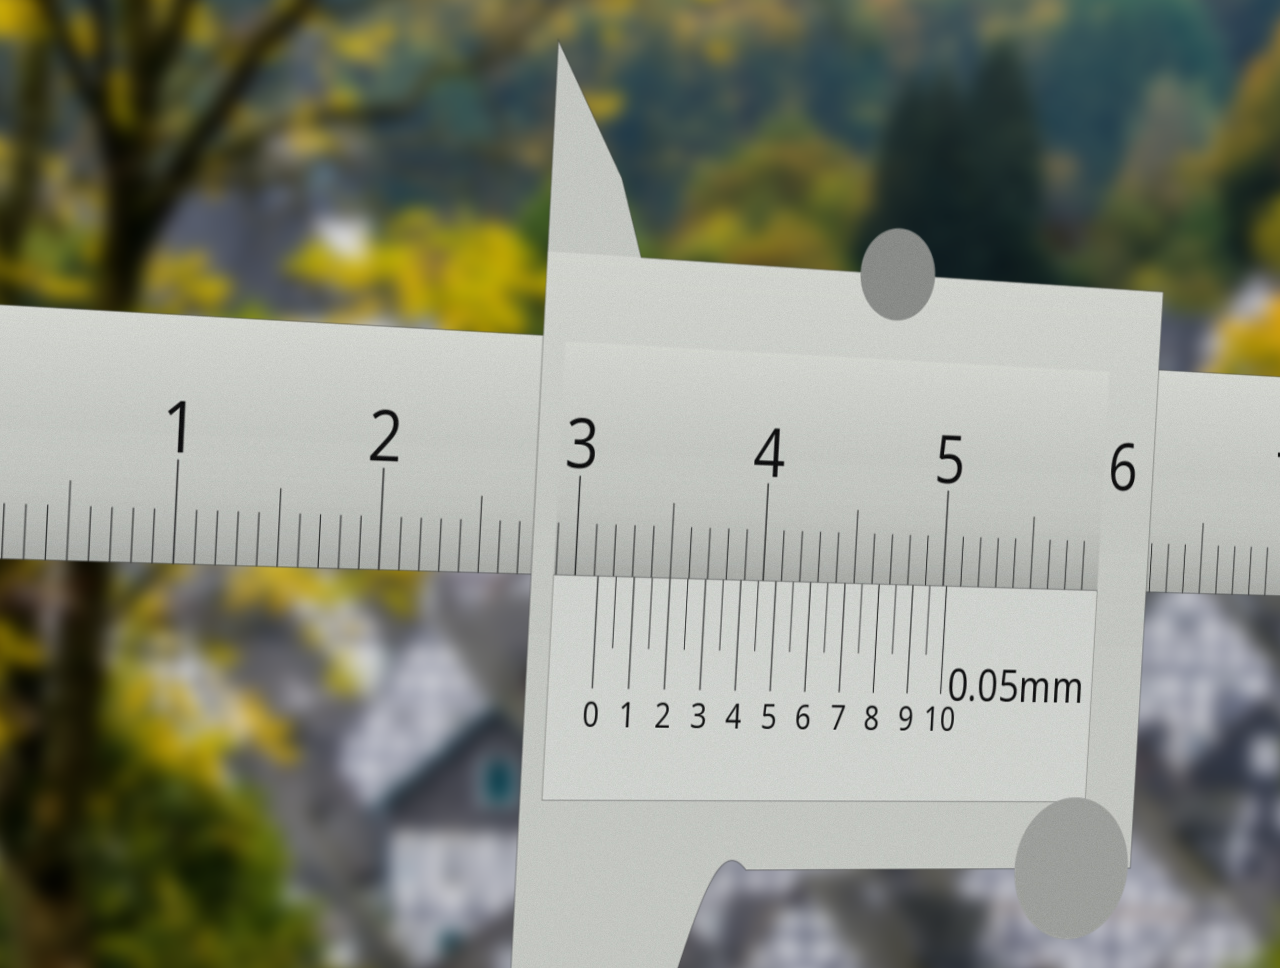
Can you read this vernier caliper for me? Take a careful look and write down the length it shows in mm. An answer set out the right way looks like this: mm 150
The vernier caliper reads mm 31.2
